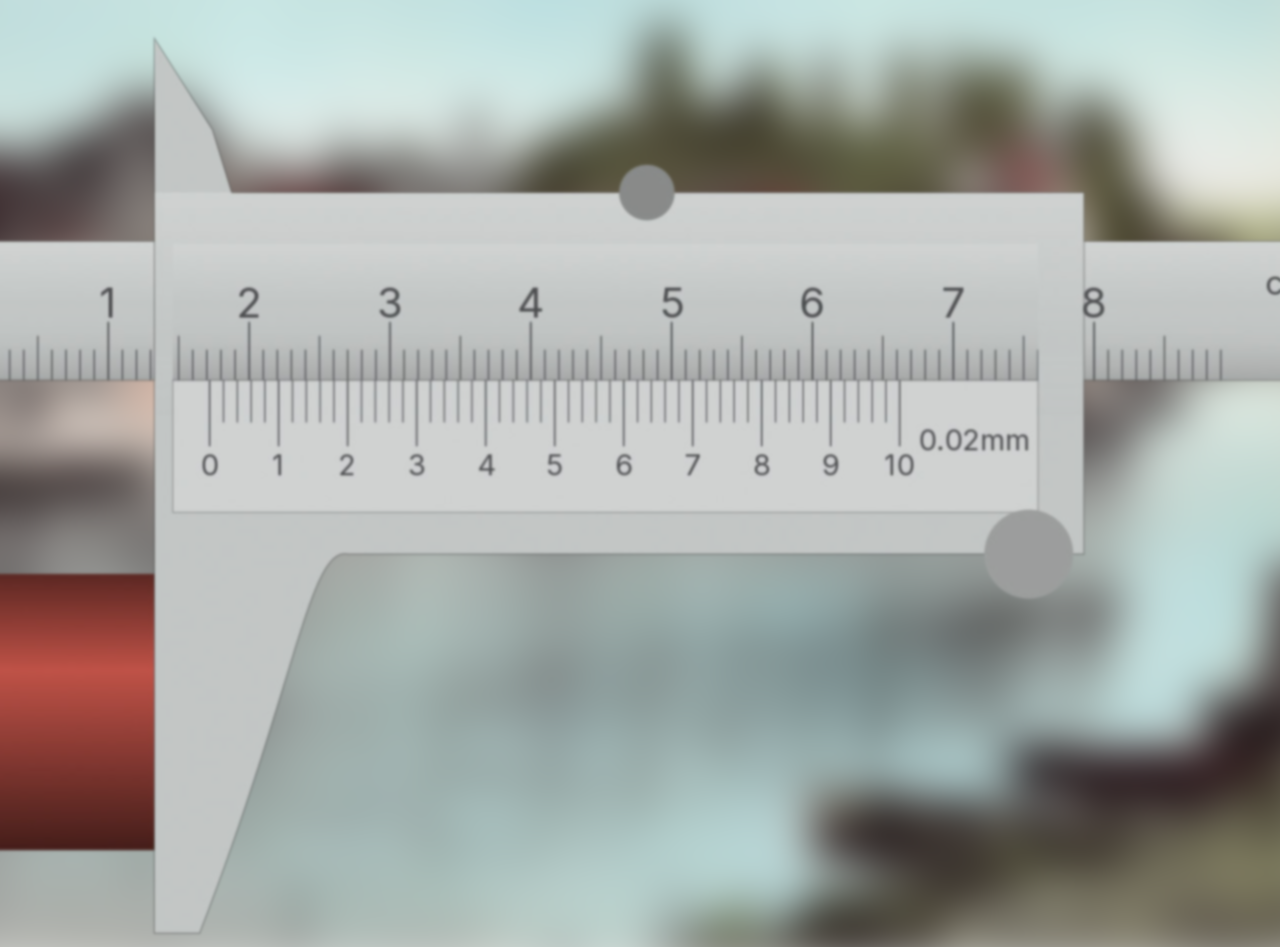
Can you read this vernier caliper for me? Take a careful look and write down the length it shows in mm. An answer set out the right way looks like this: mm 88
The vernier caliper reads mm 17.2
